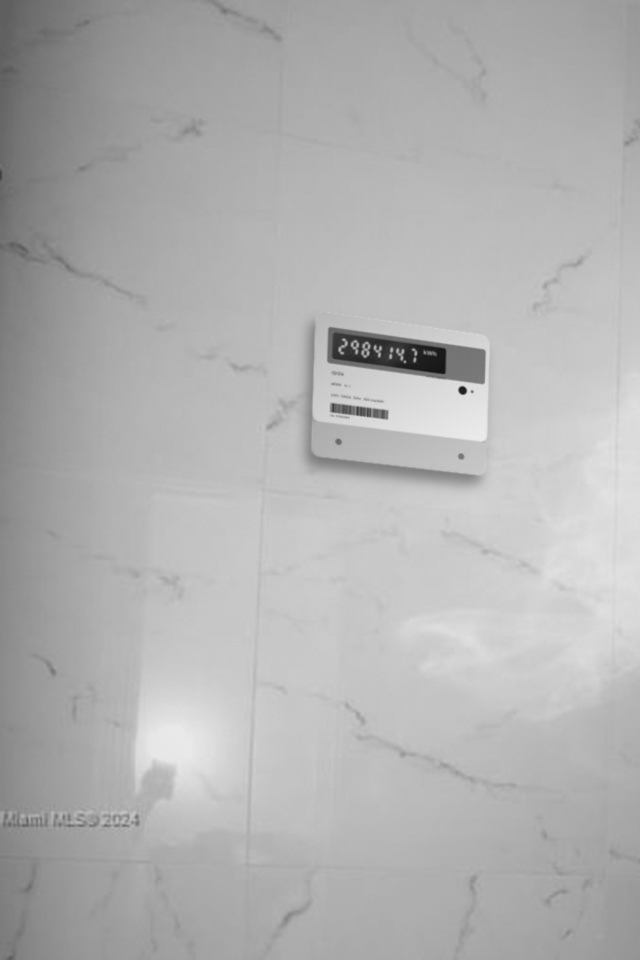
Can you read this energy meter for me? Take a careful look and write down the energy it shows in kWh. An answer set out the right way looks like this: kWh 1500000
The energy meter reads kWh 298414.7
